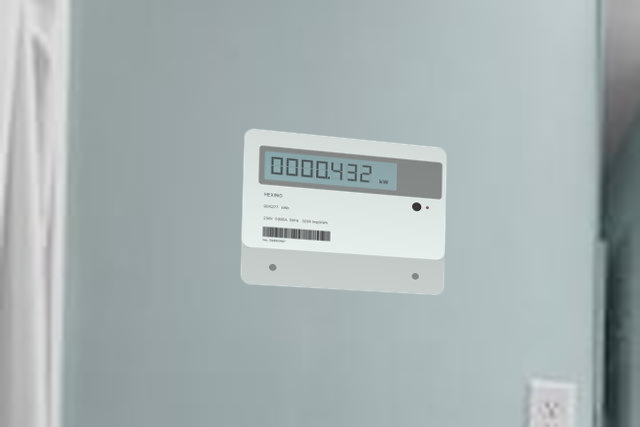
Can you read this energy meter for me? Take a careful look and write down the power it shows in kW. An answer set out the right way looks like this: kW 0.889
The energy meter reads kW 0.432
